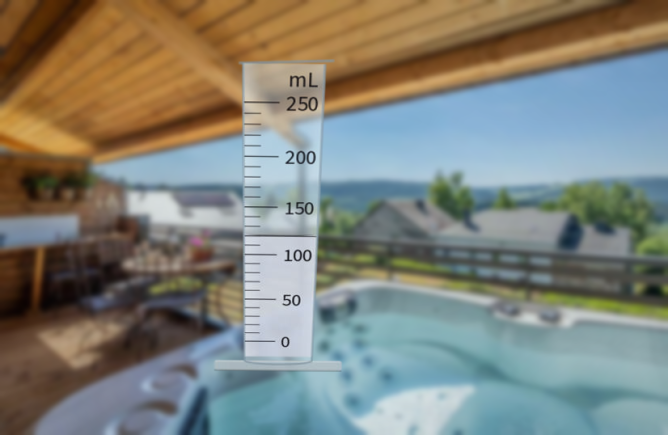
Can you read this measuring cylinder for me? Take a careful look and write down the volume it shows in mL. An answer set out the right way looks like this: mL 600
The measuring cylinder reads mL 120
